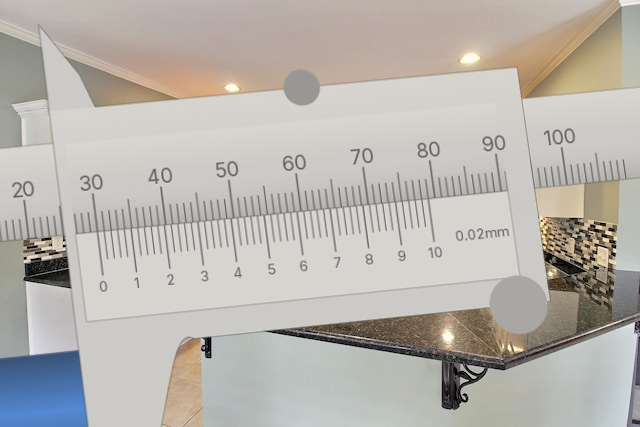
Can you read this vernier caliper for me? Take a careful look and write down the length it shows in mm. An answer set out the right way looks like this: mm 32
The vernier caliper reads mm 30.0
